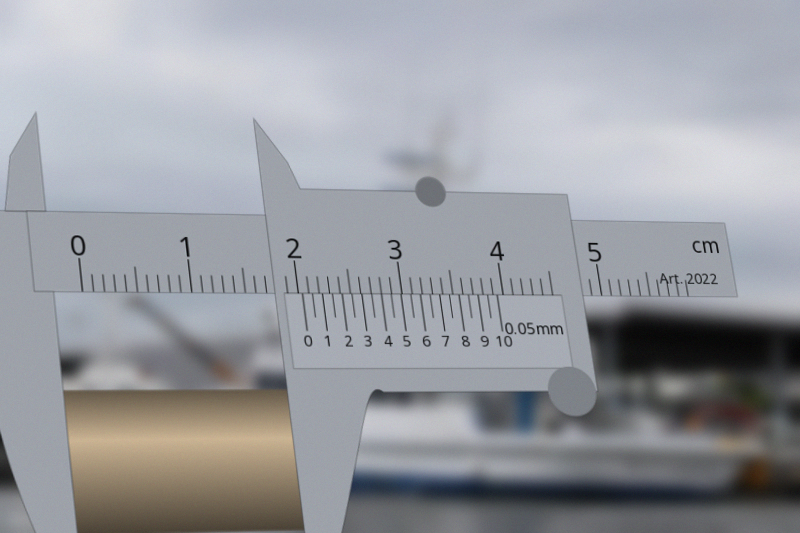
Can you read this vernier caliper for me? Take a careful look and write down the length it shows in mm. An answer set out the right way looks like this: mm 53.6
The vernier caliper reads mm 20.4
